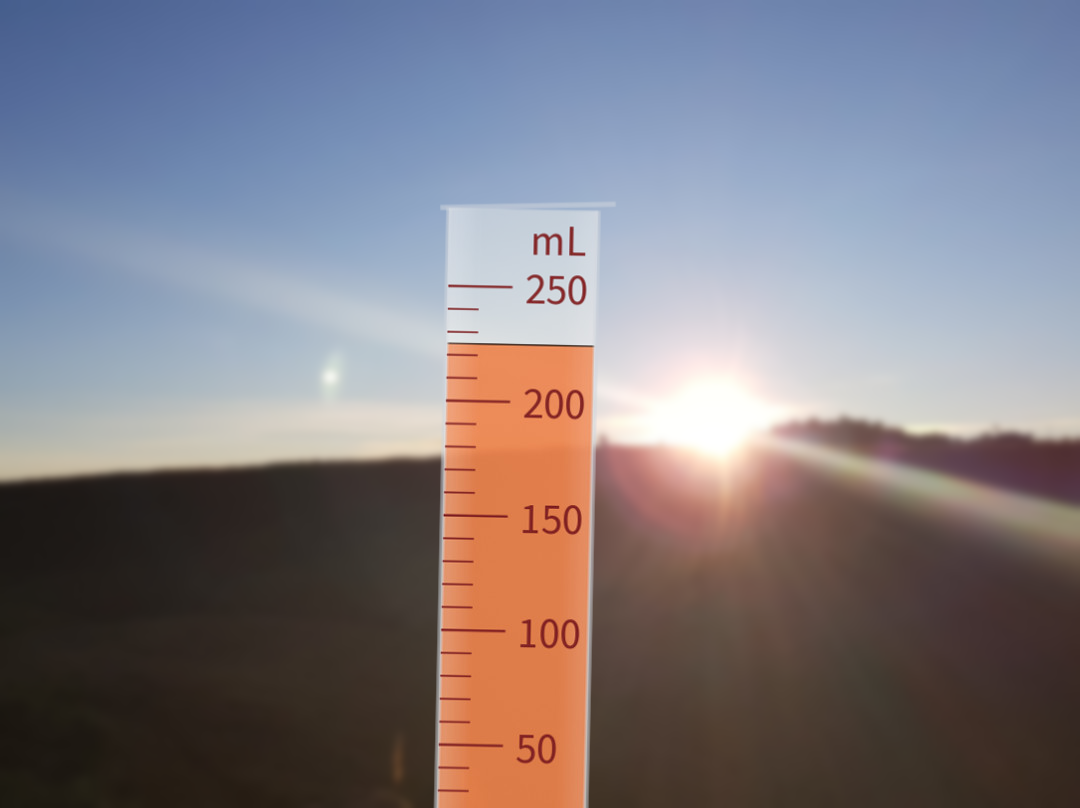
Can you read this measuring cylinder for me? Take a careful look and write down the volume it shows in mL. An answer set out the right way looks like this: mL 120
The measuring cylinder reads mL 225
